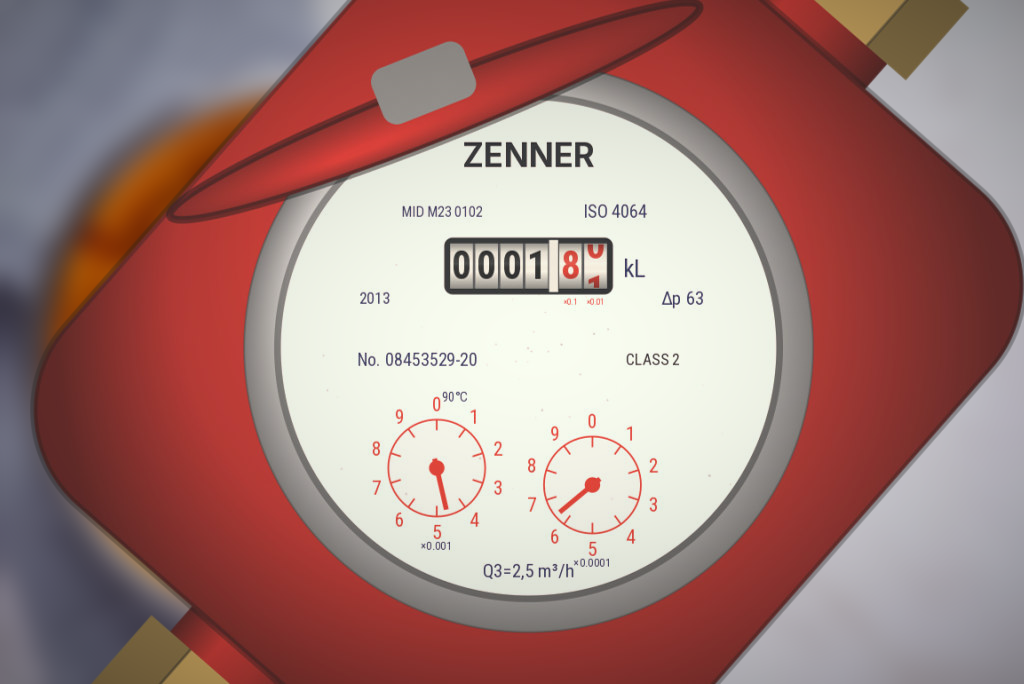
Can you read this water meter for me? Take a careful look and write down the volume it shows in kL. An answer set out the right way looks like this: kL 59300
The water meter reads kL 1.8046
